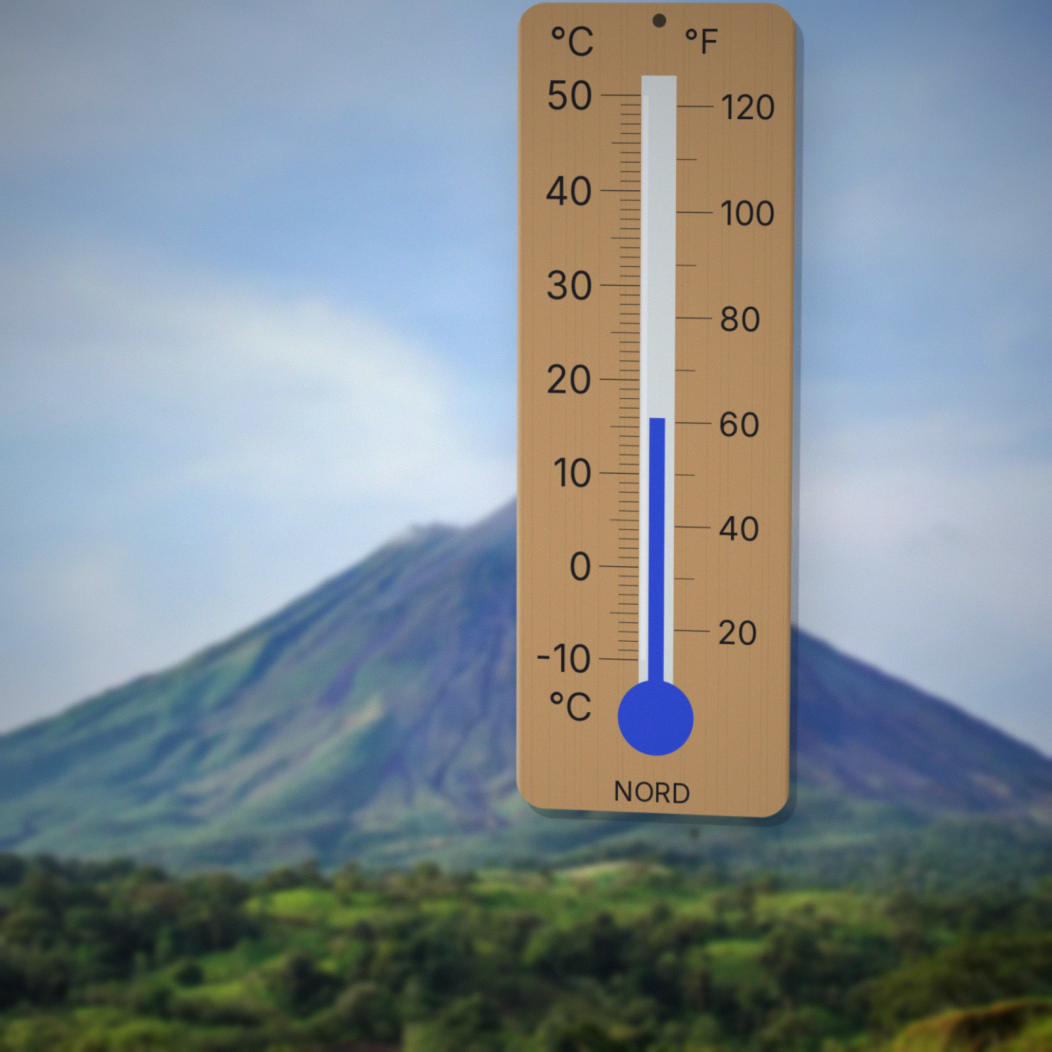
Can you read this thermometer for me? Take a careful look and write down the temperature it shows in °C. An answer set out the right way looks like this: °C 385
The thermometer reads °C 16
